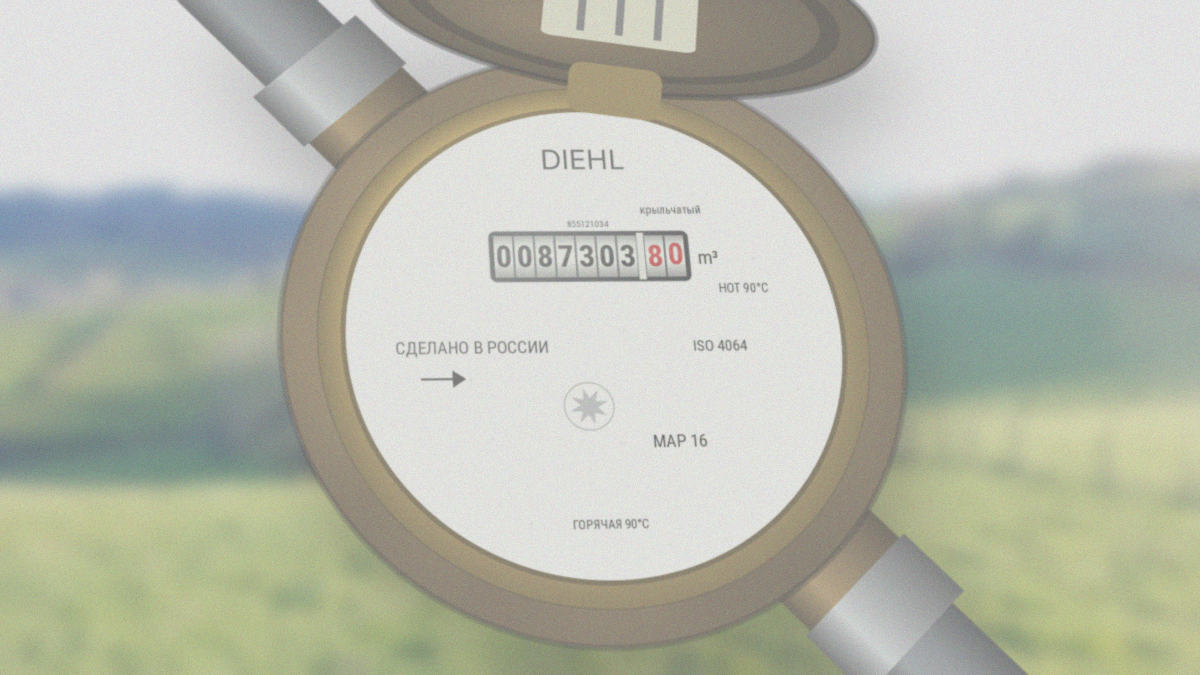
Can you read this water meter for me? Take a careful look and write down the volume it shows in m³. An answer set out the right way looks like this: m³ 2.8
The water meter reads m³ 87303.80
